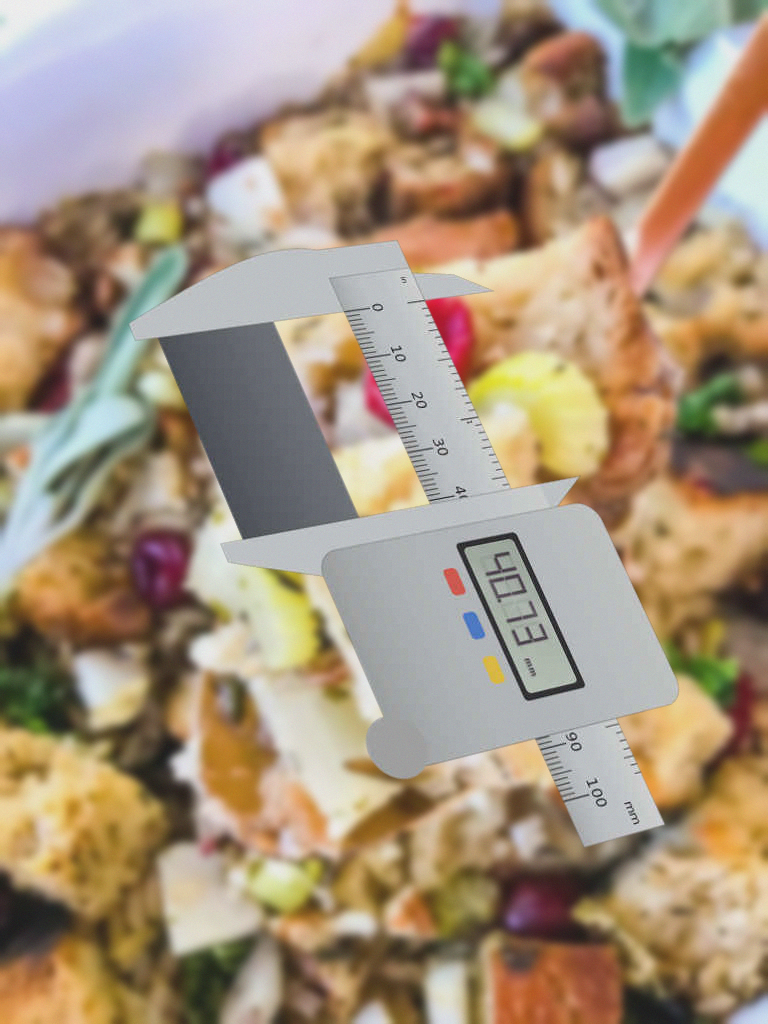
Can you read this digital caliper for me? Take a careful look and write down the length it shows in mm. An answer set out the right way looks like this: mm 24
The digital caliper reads mm 40.73
